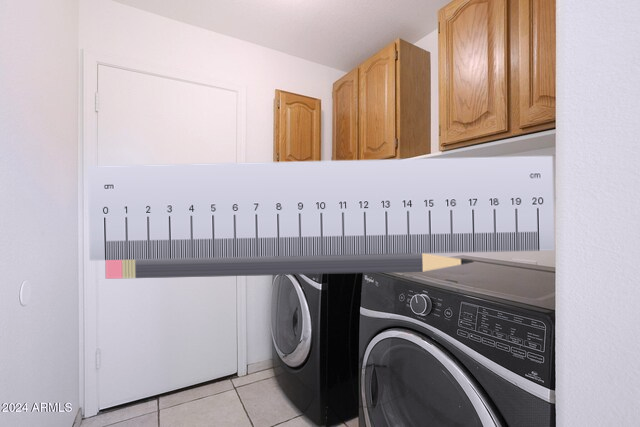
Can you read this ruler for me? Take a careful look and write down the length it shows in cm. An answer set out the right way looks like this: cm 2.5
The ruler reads cm 17
